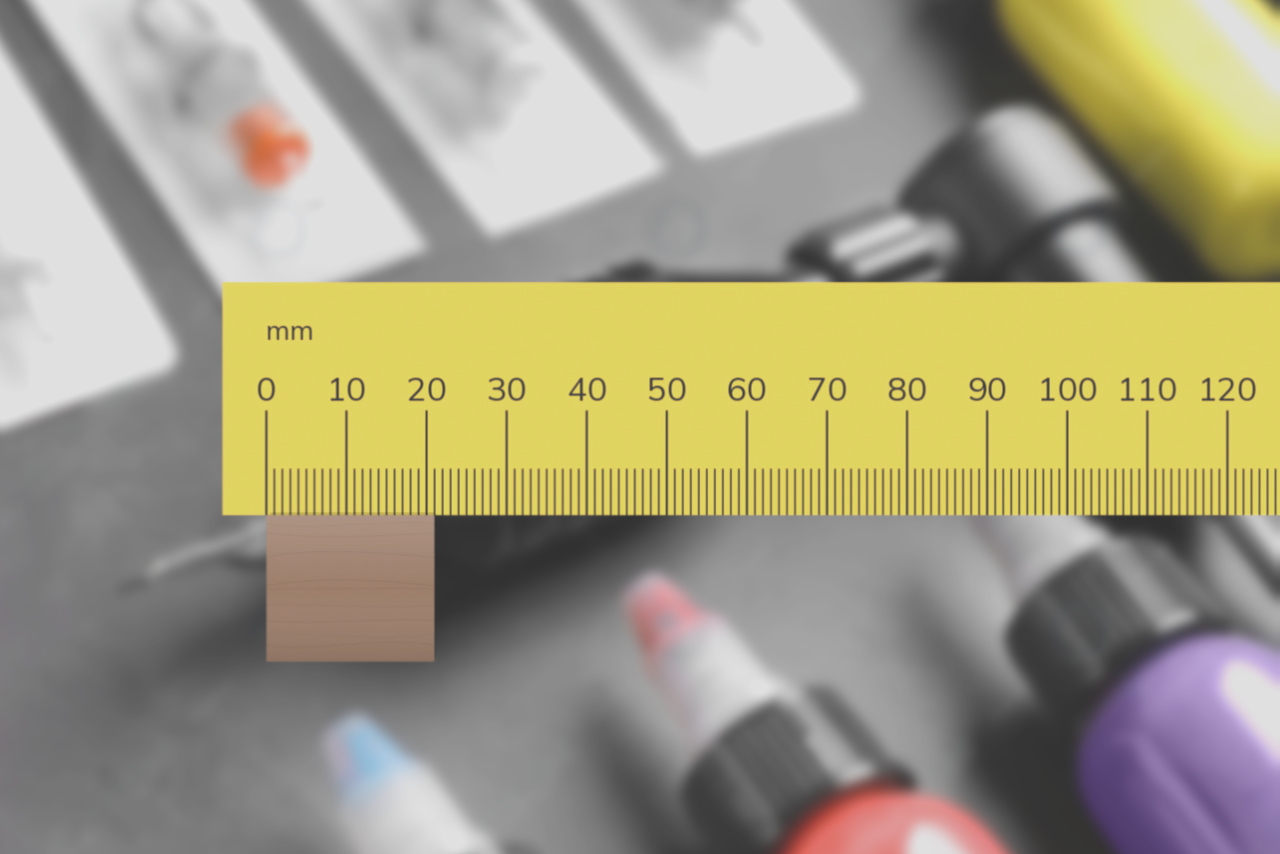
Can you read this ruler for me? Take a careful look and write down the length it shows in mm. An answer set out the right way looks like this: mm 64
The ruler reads mm 21
